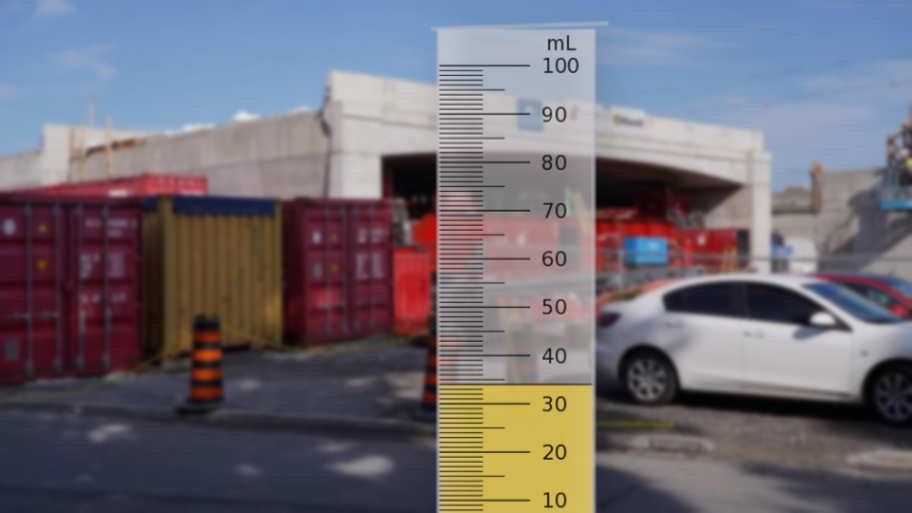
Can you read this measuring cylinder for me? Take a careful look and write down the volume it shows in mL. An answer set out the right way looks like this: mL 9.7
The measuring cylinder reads mL 34
